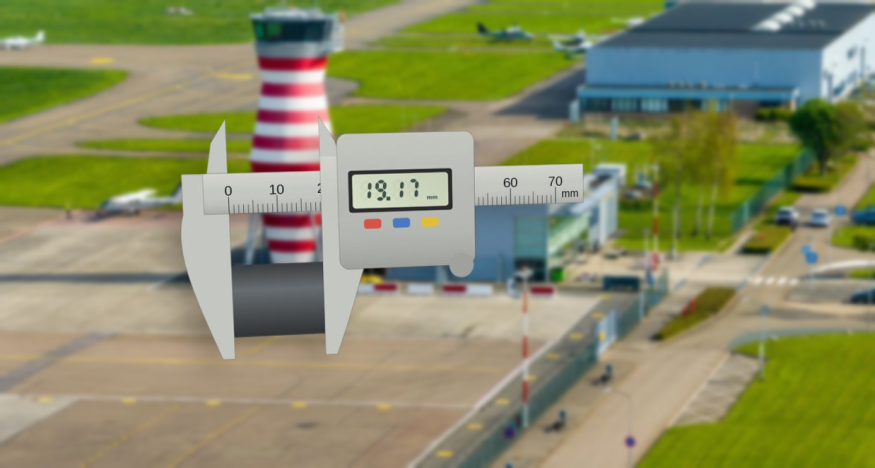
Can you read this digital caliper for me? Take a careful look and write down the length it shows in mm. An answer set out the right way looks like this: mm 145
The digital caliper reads mm 19.17
